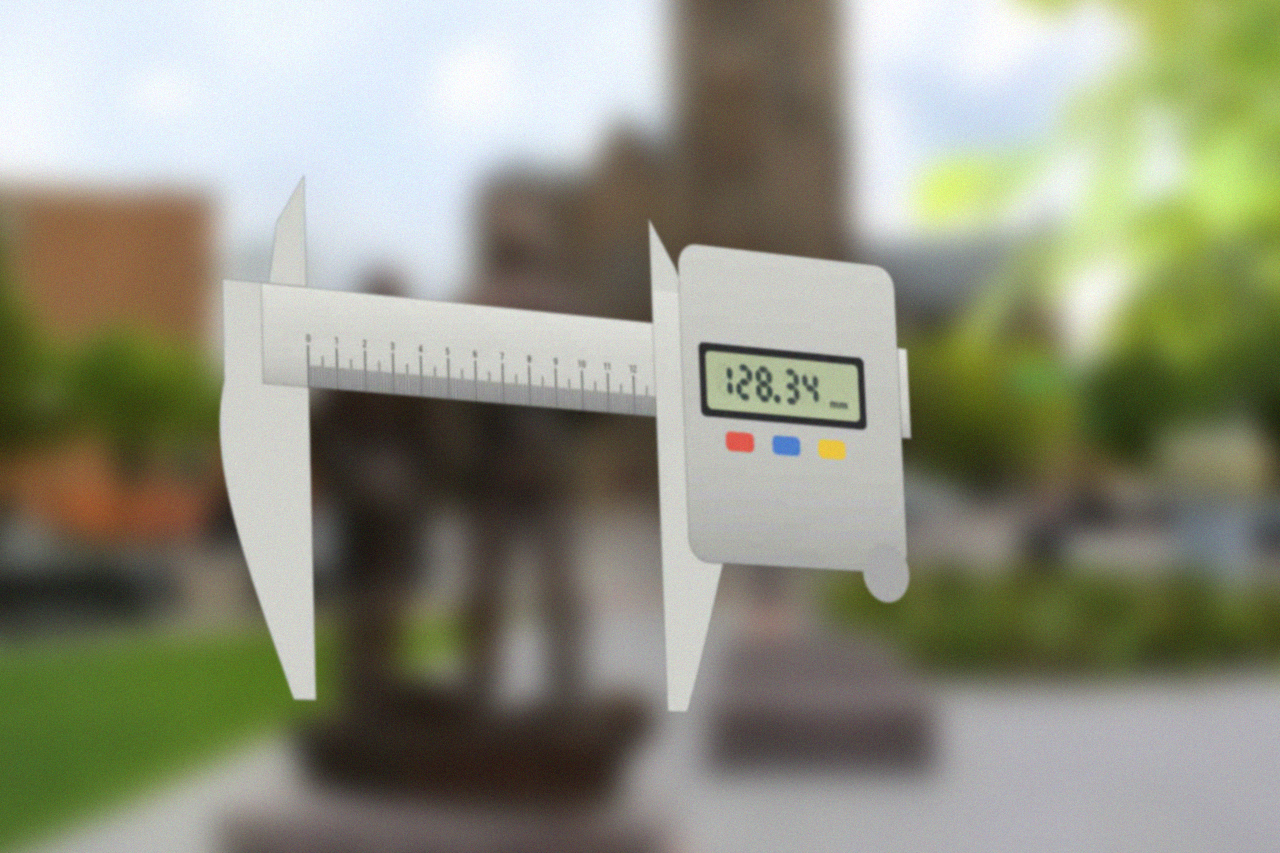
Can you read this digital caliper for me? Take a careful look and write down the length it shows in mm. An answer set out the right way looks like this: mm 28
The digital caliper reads mm 128.34
